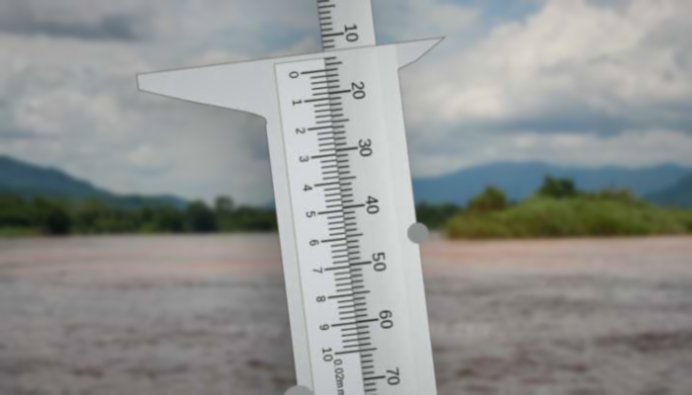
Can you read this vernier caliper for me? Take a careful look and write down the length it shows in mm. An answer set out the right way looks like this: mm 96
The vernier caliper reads mm 16.0
